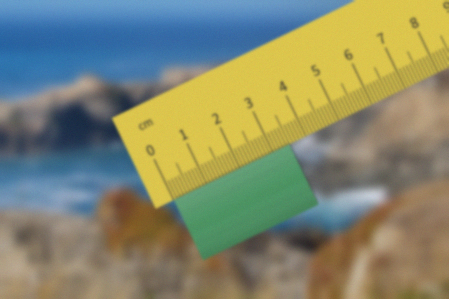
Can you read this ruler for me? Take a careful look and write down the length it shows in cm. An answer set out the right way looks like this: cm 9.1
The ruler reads cm 3.5
